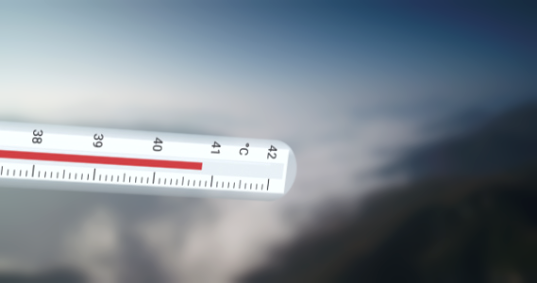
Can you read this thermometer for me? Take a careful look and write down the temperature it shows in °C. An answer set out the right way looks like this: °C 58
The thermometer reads °C 40.8
